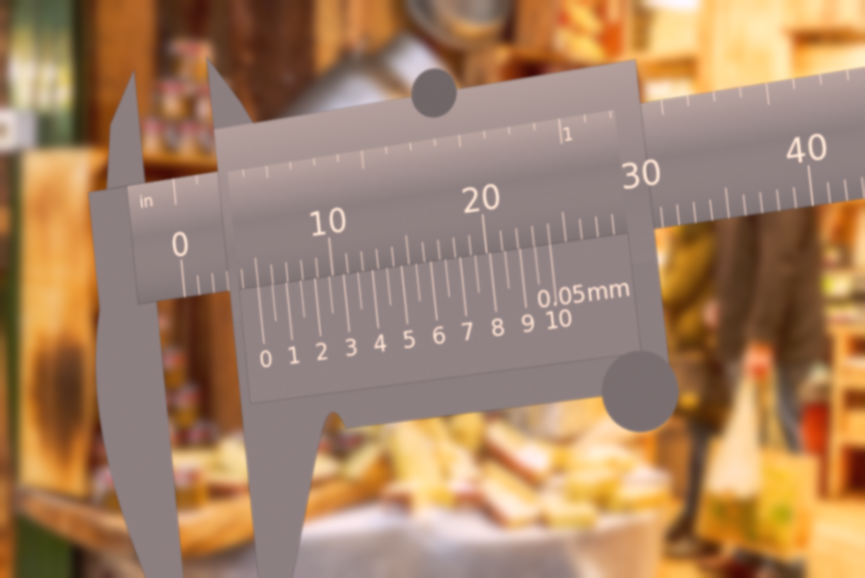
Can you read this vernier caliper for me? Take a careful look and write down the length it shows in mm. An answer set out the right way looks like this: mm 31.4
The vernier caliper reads mm 5.0
